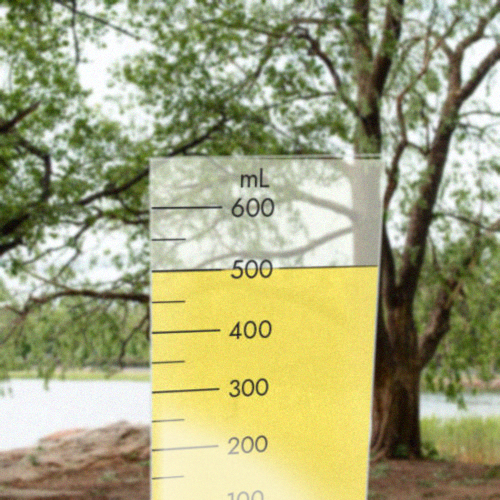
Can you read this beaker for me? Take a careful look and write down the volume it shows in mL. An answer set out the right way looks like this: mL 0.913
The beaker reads mL 500
